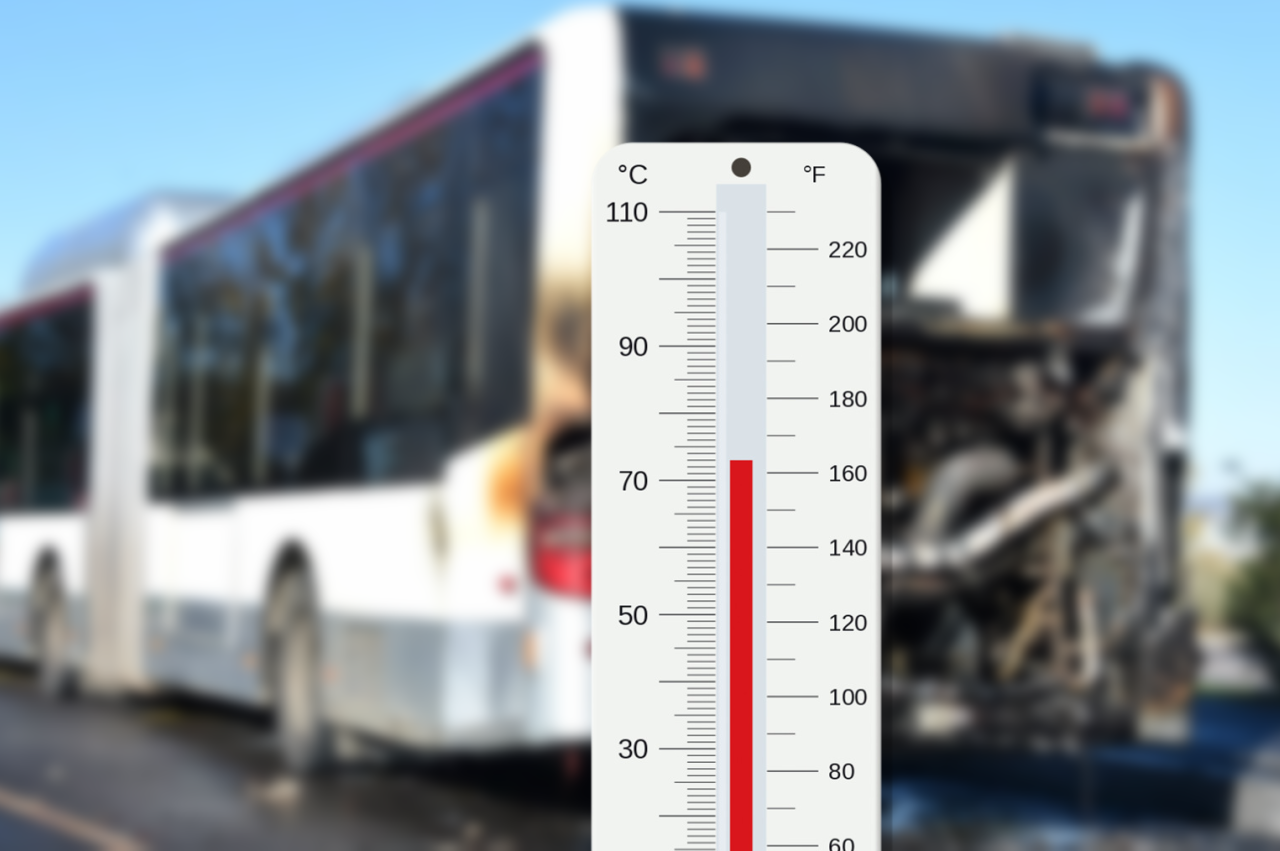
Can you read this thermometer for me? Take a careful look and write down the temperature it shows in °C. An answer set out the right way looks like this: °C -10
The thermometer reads °C 73
